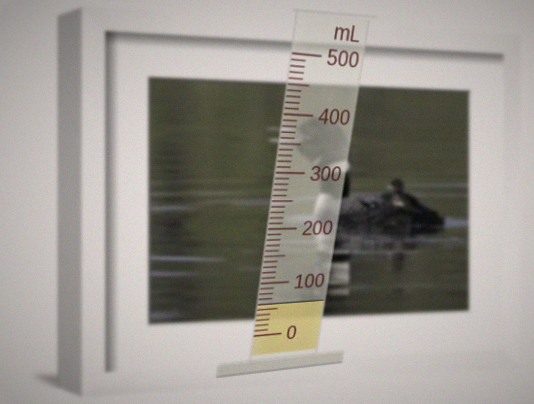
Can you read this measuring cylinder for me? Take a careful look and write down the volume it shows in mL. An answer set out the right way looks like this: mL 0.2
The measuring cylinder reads mL 60
